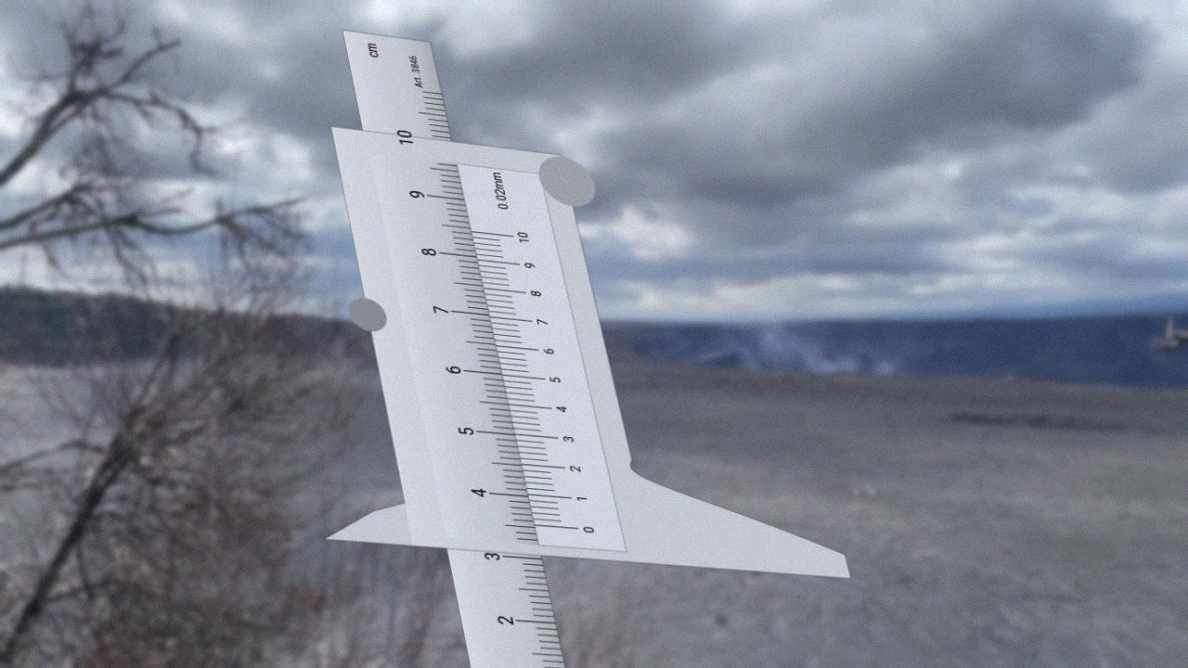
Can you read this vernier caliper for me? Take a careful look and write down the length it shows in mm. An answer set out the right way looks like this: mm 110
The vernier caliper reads mm 35.4
